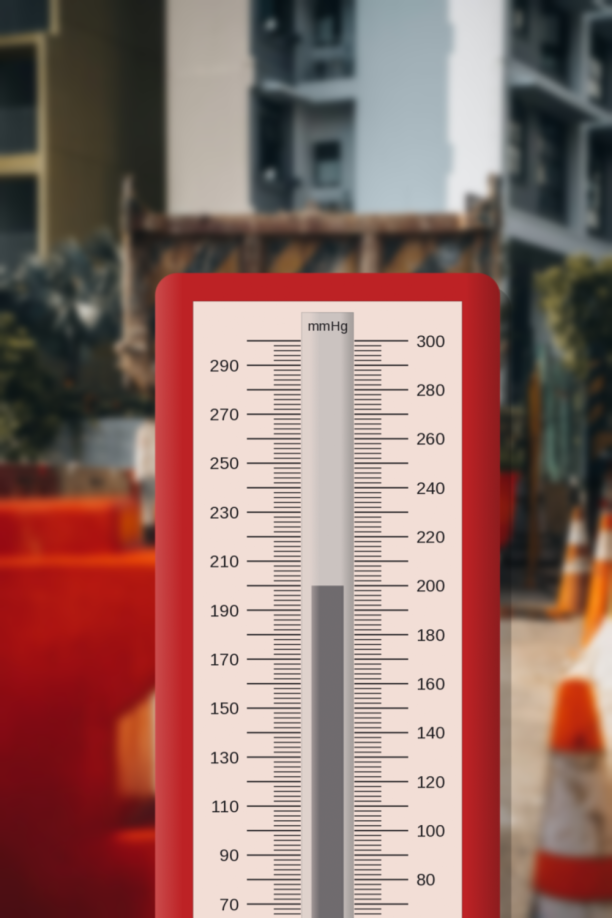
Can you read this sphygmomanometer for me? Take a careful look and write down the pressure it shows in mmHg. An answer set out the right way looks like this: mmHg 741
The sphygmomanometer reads mmHg 200
